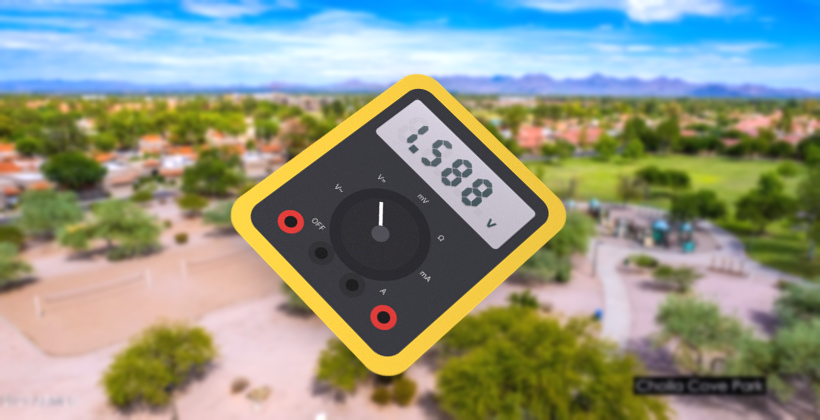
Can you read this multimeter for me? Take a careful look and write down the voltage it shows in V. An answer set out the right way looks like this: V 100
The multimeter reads V 1.588
